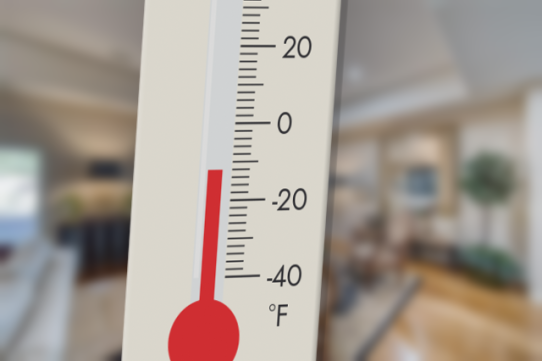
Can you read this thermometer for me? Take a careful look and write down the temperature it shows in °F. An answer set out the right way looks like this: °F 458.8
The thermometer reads °F -12
